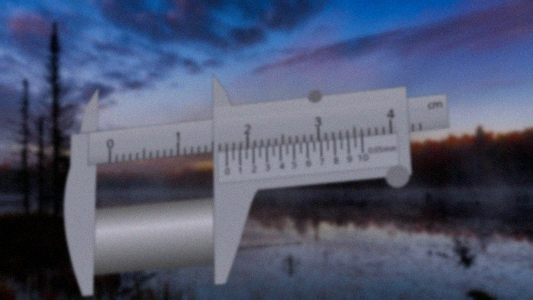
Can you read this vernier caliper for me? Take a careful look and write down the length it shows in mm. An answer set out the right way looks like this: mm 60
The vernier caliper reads mm 17.0
